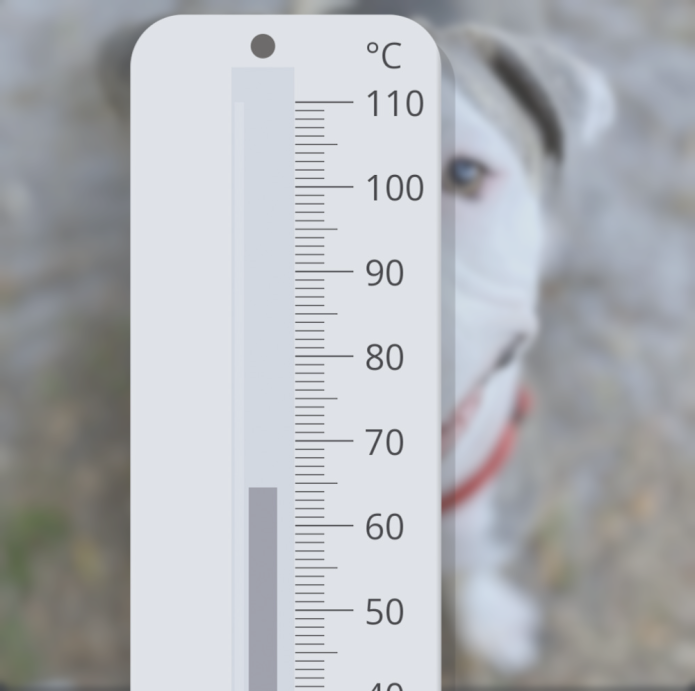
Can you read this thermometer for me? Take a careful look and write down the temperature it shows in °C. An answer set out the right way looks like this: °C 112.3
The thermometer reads °C 64.5
